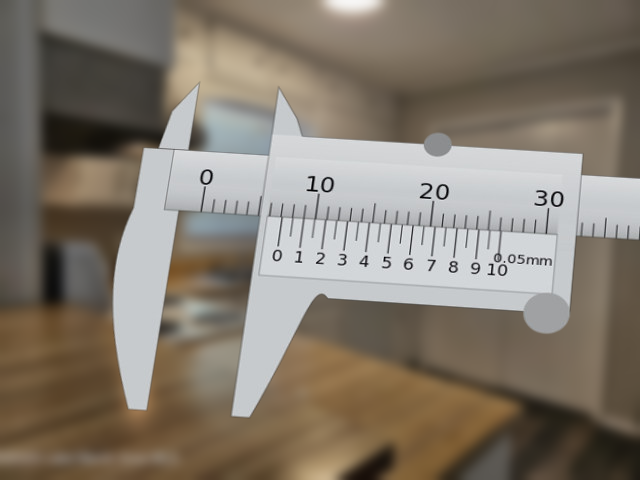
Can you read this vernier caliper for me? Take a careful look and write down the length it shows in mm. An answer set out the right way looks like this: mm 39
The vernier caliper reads mm 7.1
